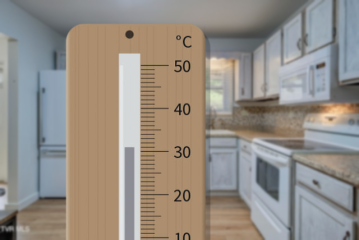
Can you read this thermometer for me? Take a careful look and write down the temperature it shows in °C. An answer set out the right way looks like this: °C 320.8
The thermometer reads °C 31
